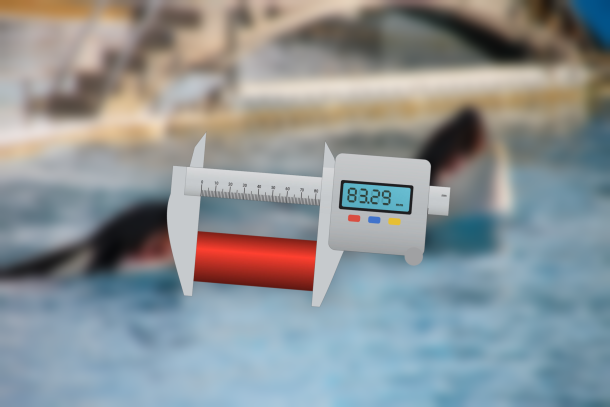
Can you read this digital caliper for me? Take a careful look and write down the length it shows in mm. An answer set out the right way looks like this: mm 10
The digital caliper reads mm 83.29
